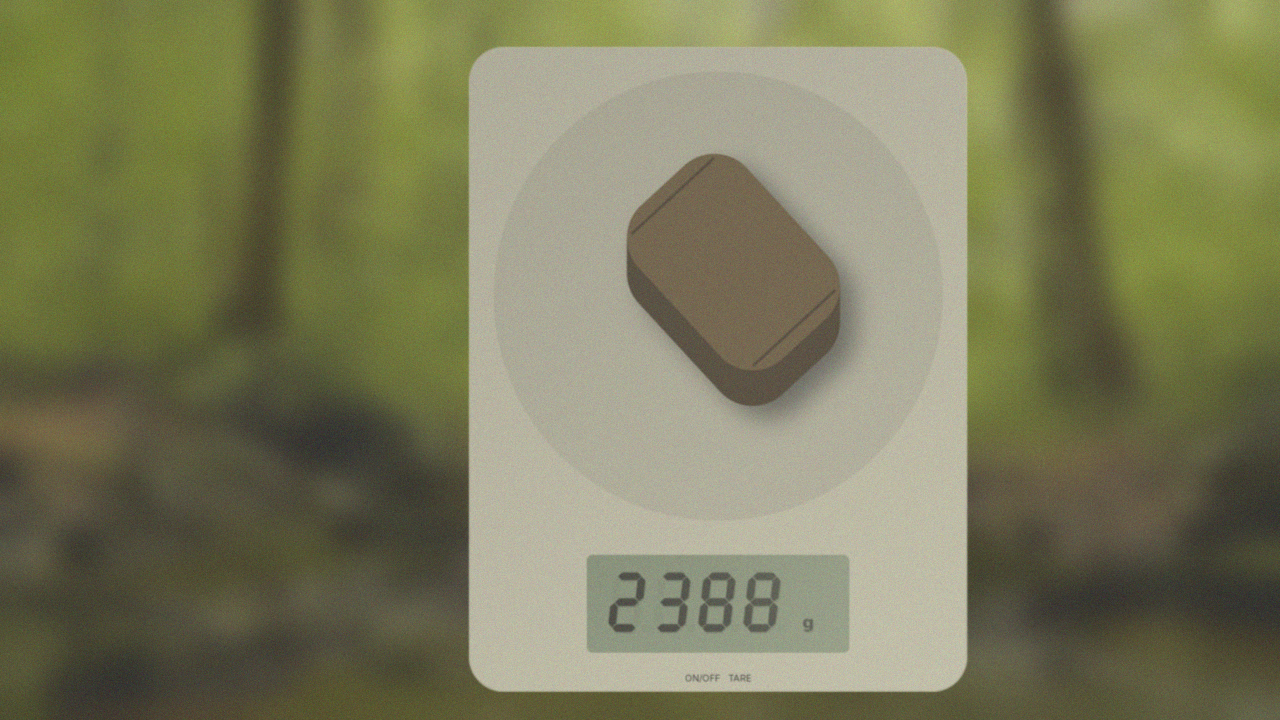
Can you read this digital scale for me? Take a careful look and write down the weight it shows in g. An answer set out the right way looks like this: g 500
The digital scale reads g 2388
